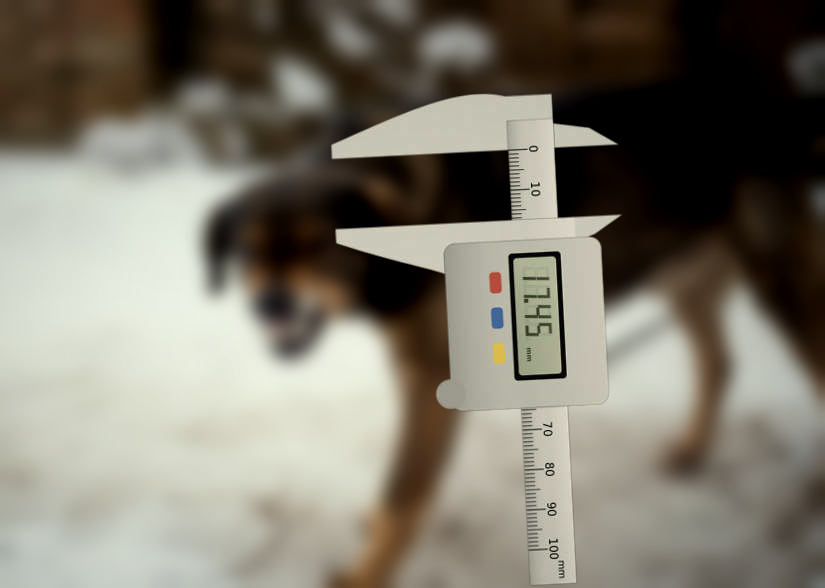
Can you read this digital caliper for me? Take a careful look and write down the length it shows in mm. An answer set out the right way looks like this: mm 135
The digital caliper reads mm 17.45
